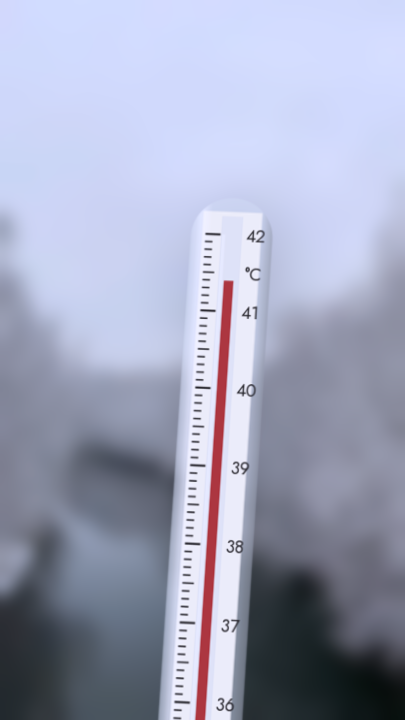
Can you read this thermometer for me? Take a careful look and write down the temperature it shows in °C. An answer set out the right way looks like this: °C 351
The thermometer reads °C 41.4
